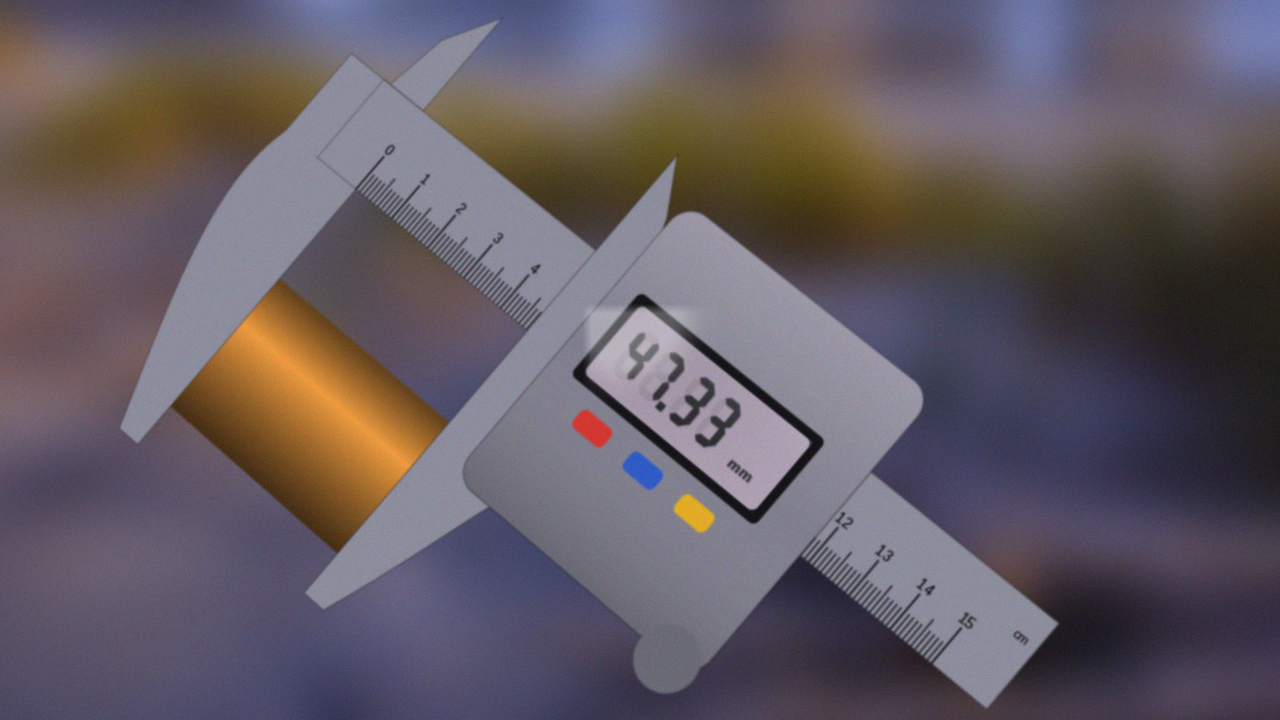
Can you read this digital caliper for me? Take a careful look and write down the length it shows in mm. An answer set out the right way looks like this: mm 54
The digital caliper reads mm 47.33
